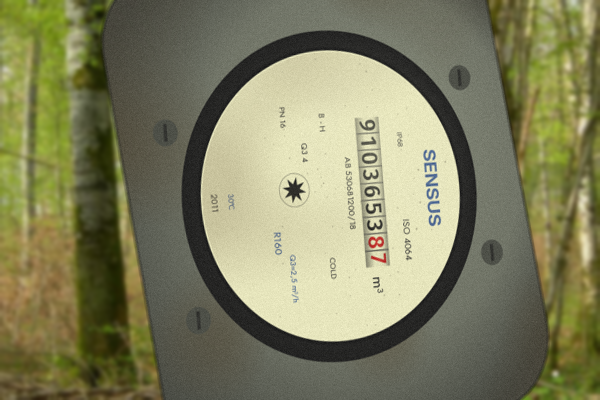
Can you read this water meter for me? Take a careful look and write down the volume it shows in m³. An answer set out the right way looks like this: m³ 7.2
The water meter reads m³ 9103653.87
